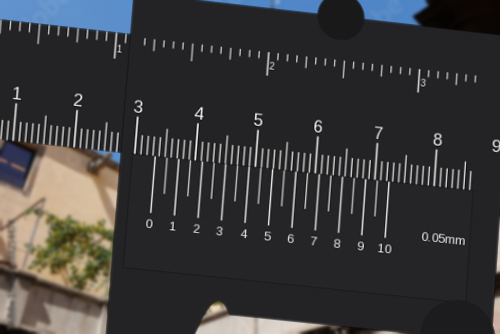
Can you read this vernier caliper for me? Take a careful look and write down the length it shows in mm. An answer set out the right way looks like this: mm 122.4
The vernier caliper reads mm 33.4
